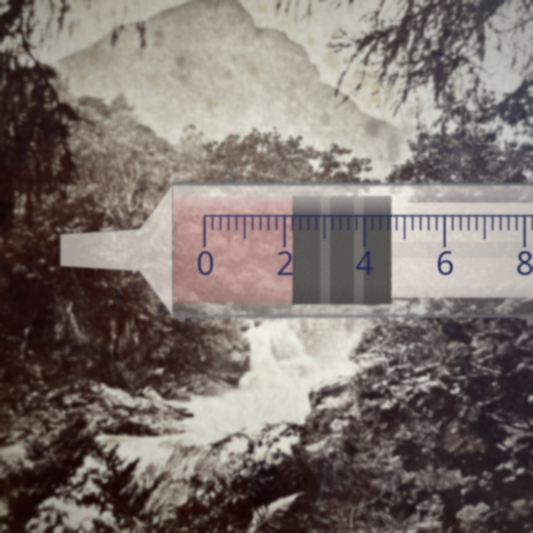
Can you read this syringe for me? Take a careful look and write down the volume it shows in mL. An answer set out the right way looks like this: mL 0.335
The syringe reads mL 2.2
